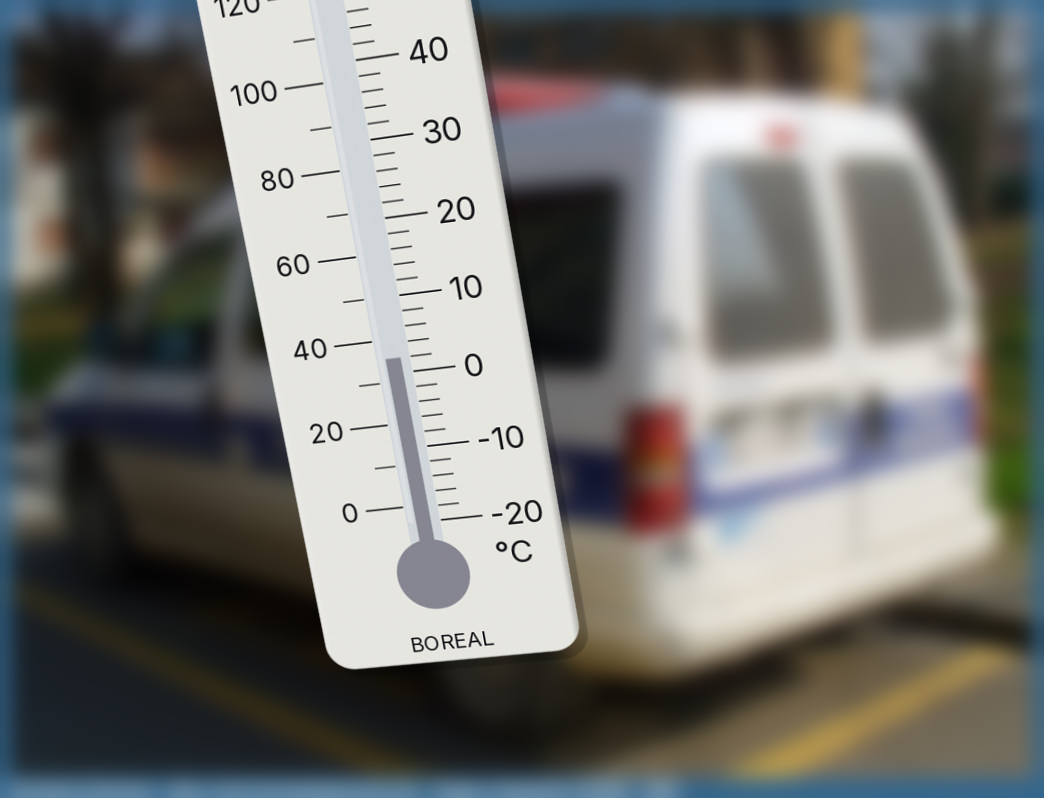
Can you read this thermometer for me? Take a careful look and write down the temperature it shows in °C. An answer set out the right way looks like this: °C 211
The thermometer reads °C 2
